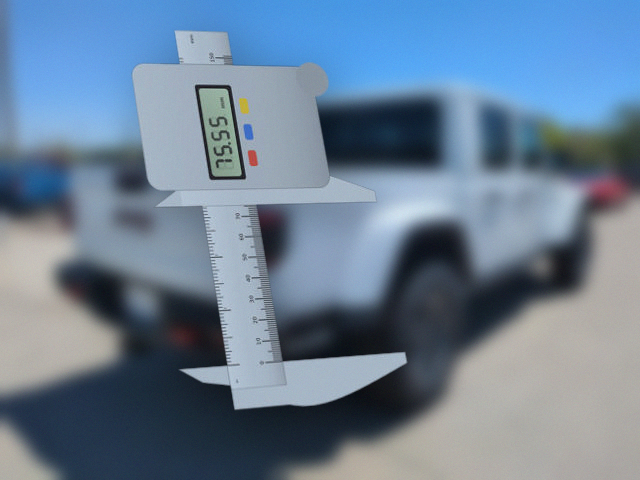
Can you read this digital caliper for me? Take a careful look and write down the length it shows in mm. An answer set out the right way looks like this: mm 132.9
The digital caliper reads mm 75.55
